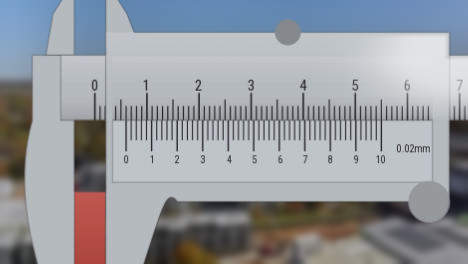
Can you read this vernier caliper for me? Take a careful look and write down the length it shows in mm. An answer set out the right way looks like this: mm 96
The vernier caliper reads mm 6.0
